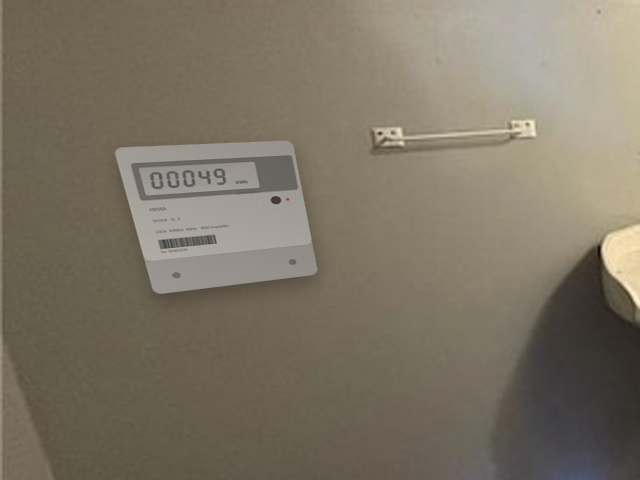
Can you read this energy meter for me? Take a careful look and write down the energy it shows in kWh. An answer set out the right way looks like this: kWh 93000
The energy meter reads kWh 49
